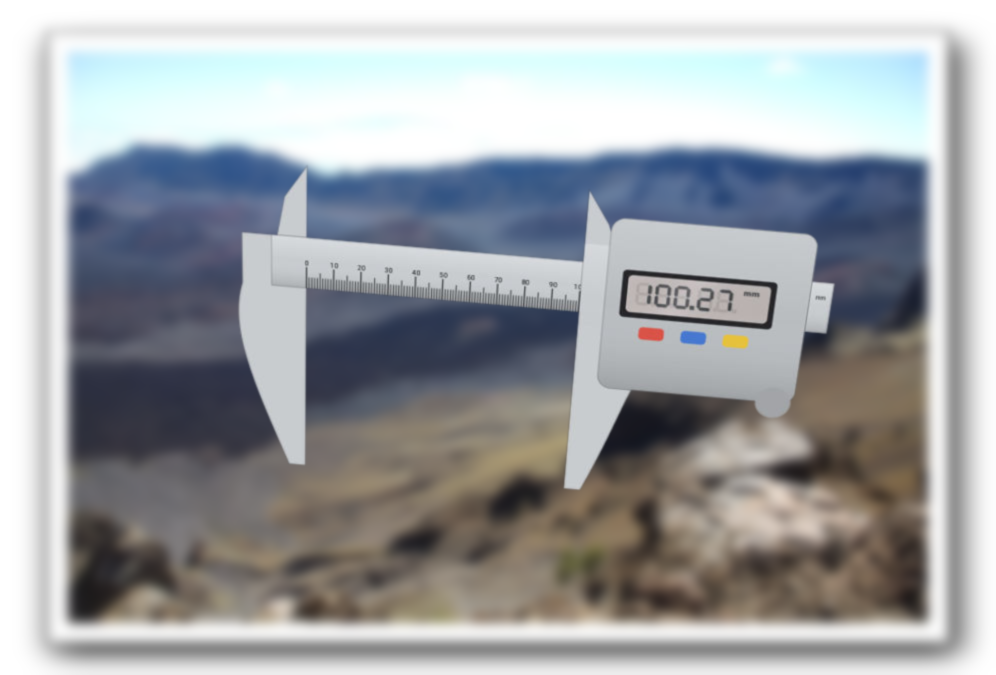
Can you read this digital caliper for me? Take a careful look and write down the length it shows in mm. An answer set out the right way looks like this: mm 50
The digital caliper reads mm 100.27
